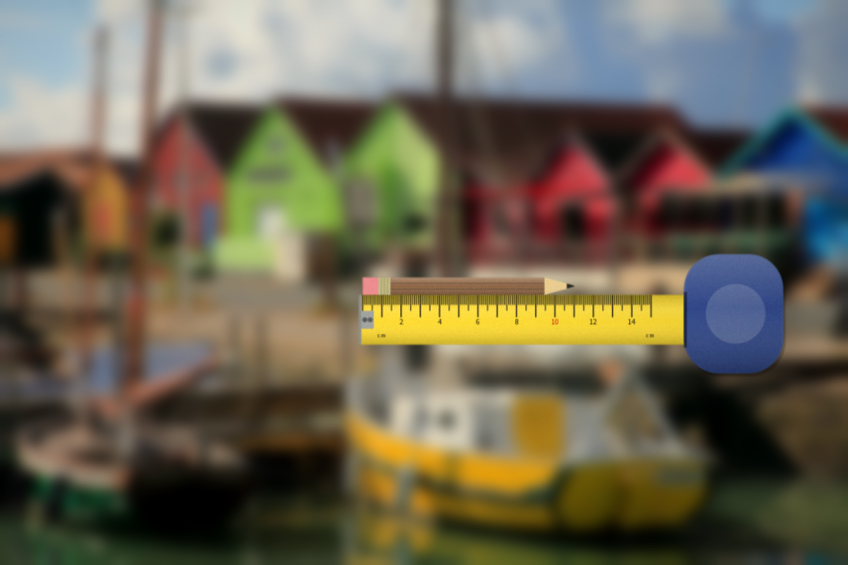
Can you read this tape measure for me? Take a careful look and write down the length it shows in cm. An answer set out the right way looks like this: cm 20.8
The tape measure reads cm 11
